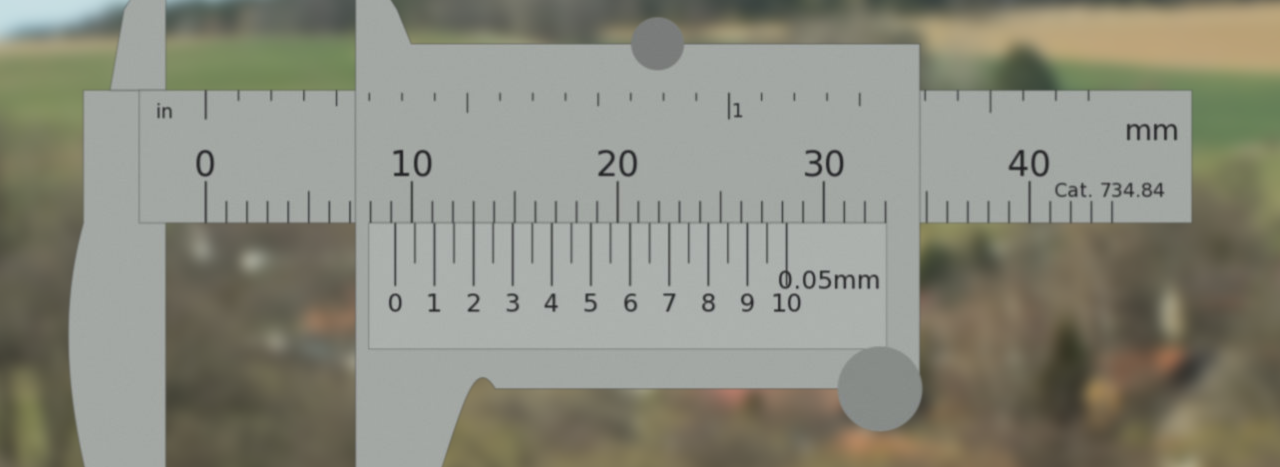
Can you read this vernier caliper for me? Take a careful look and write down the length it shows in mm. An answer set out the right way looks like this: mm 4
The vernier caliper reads mm 9.2
